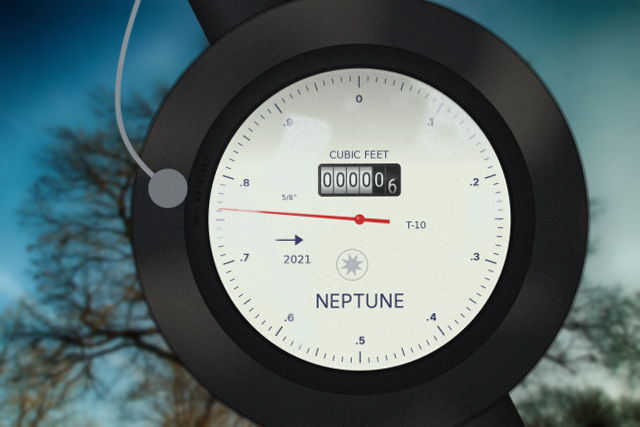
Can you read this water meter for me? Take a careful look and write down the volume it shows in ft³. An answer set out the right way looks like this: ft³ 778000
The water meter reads ft³ 5.76
